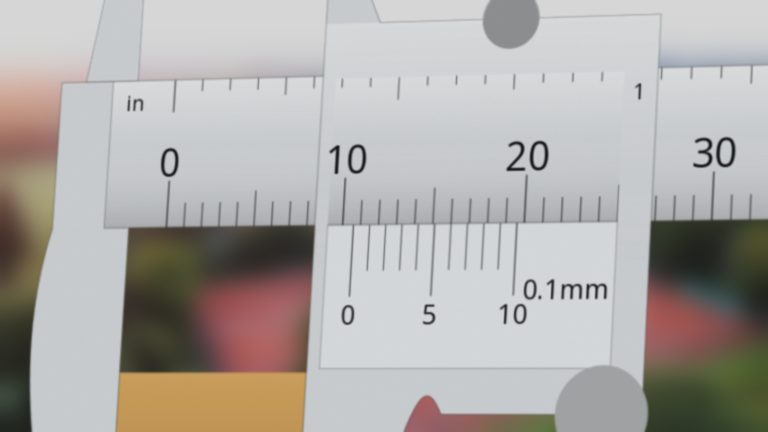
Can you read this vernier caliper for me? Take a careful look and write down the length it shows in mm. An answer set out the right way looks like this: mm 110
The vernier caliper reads mm 10.6
